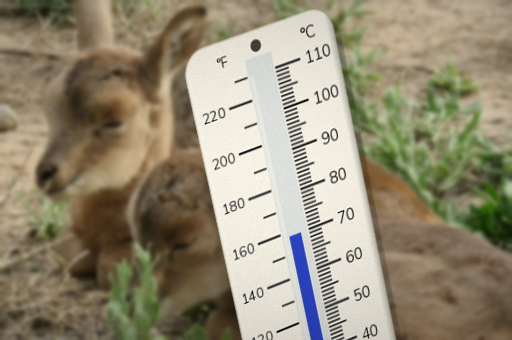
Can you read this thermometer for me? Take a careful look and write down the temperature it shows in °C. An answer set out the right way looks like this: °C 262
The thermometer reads °C 70
